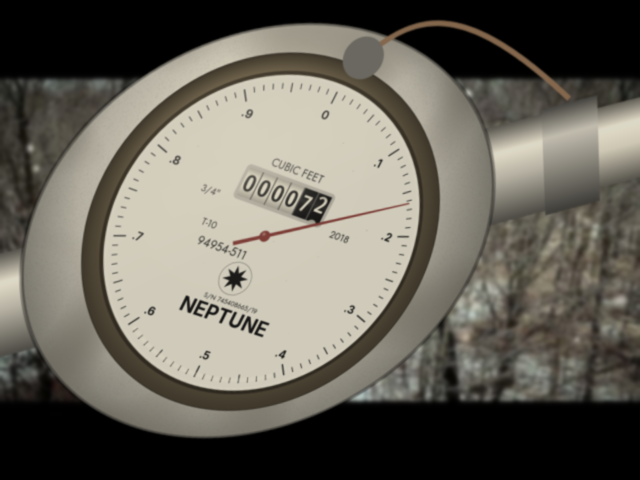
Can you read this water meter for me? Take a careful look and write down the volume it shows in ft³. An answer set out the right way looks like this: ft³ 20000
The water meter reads ft³ 72.16
